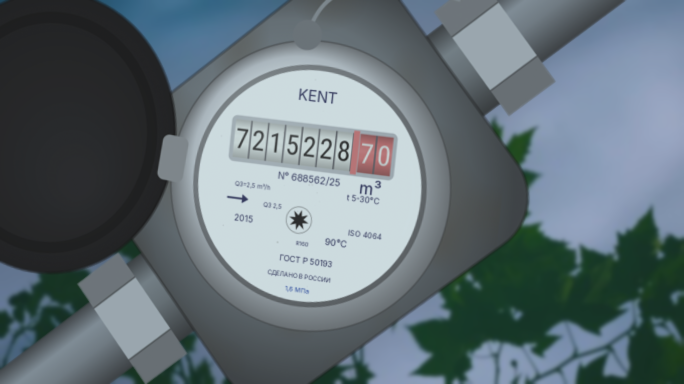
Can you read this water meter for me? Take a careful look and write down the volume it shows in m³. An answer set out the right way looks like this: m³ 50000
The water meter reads m³ 7215228.70
